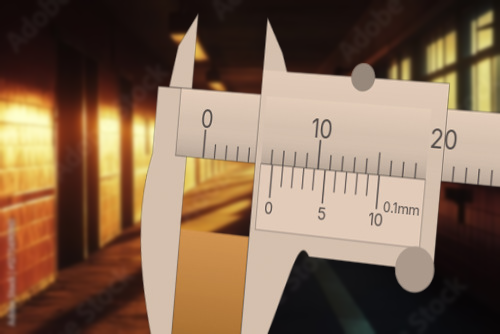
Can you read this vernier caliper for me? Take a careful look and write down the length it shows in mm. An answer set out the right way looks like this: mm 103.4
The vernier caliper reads mm 6.1
